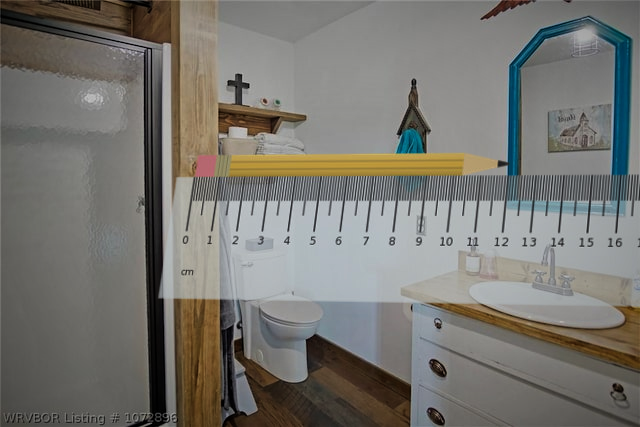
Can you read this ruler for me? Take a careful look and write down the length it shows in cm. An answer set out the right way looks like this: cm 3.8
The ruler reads cm 12
